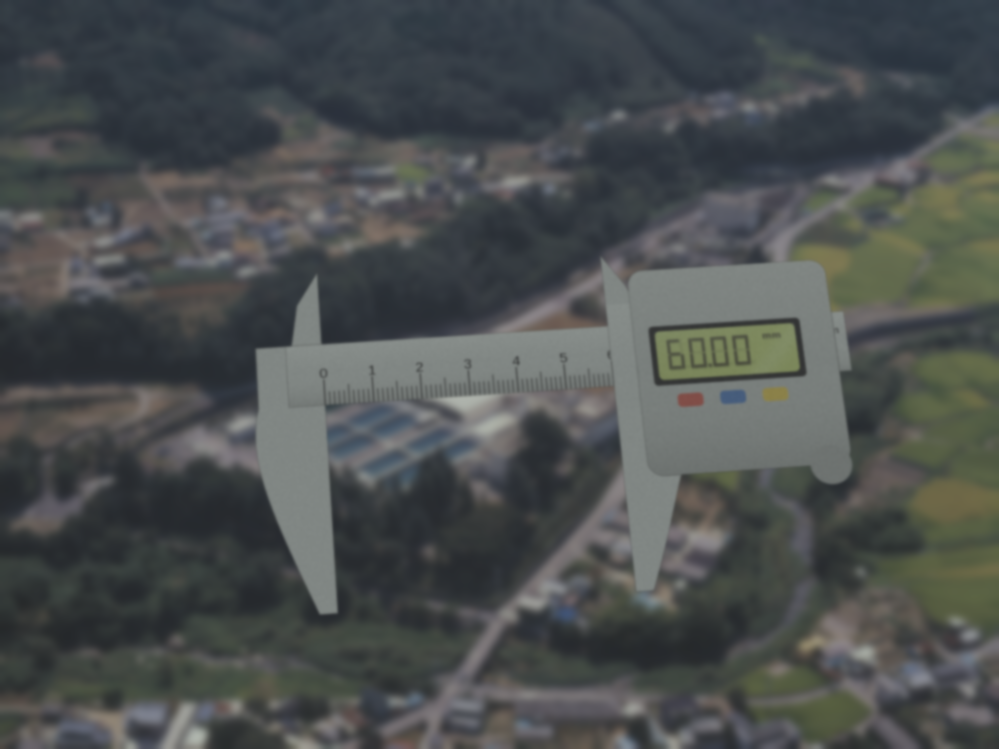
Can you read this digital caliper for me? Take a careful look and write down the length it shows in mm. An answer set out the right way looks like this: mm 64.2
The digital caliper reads mm 60.00
